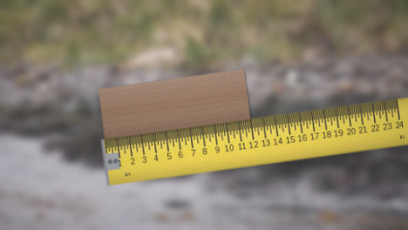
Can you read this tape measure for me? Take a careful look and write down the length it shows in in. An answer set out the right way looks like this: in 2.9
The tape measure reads in 12
